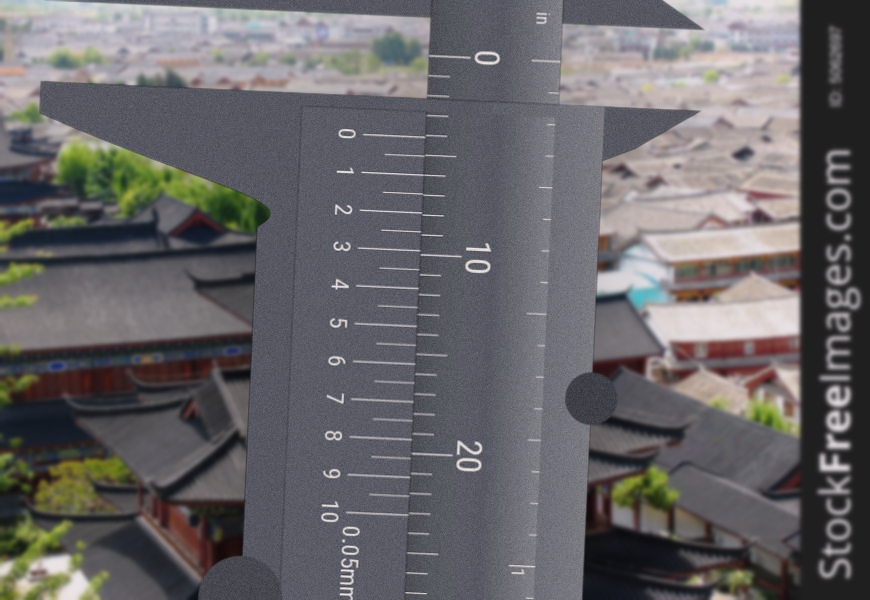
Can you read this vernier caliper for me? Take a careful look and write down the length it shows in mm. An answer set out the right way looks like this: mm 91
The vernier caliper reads mm 4.1
